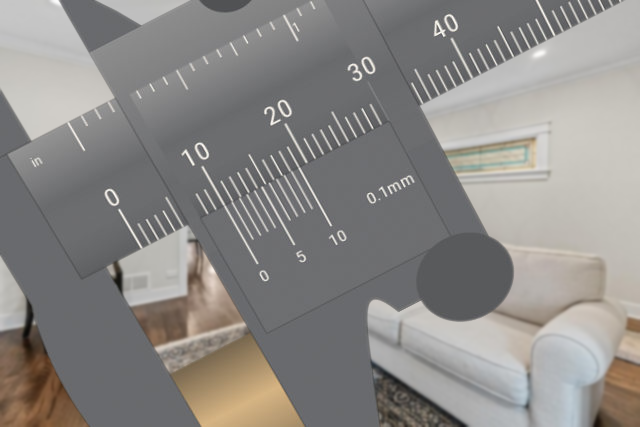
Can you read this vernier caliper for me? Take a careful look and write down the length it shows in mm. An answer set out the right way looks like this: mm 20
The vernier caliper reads mm 10.0
